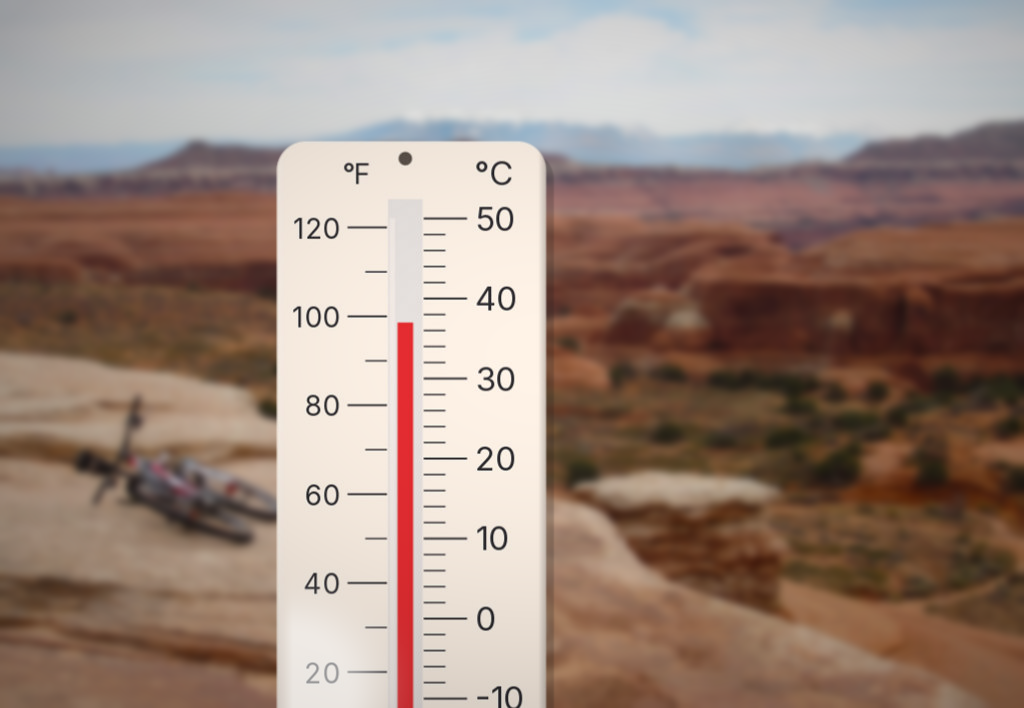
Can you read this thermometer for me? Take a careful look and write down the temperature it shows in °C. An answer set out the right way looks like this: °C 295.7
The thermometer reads °C 37
